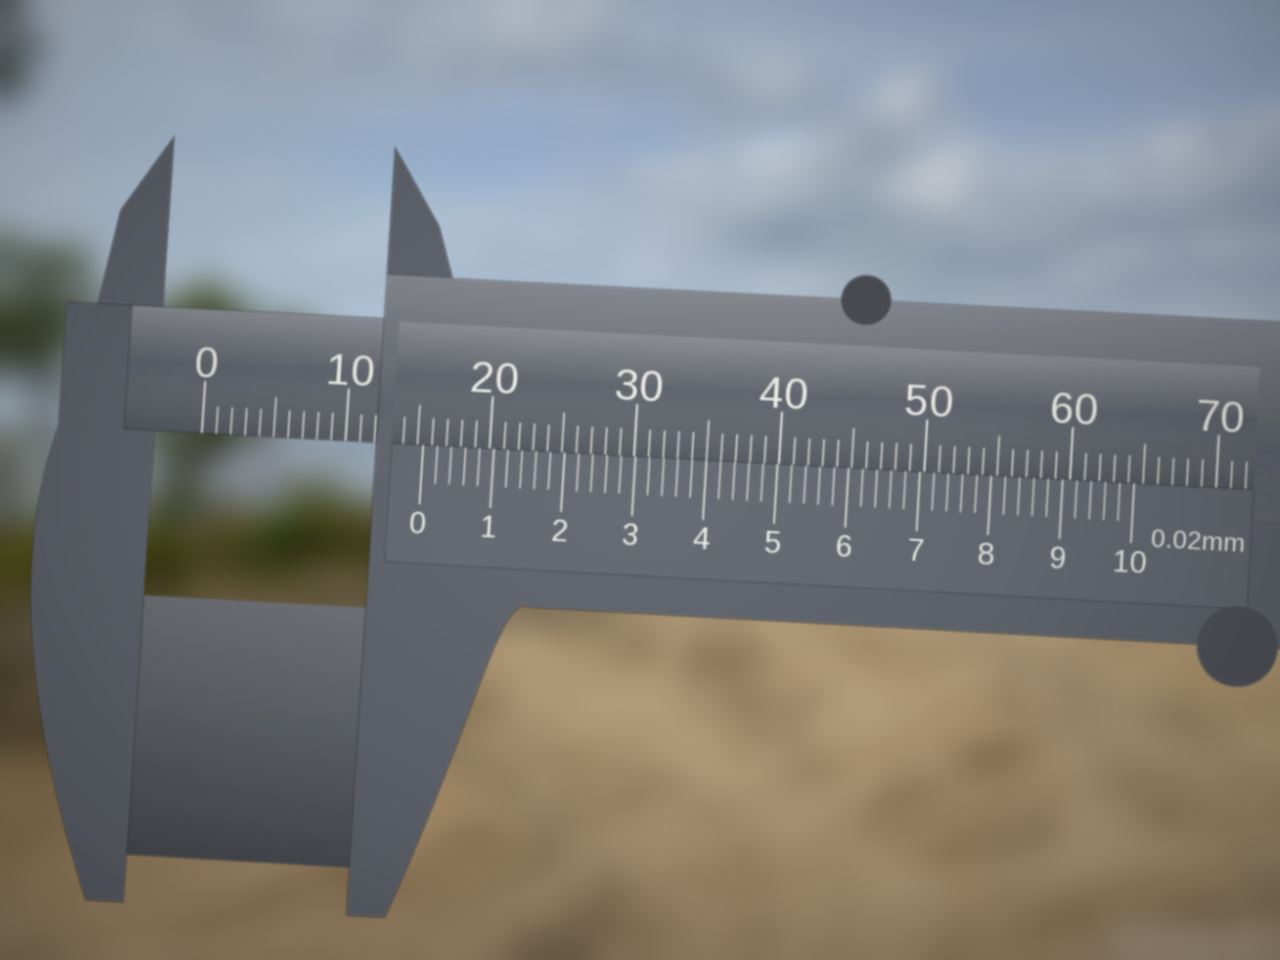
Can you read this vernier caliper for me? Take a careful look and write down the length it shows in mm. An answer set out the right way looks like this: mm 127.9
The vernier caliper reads mm 15.4
